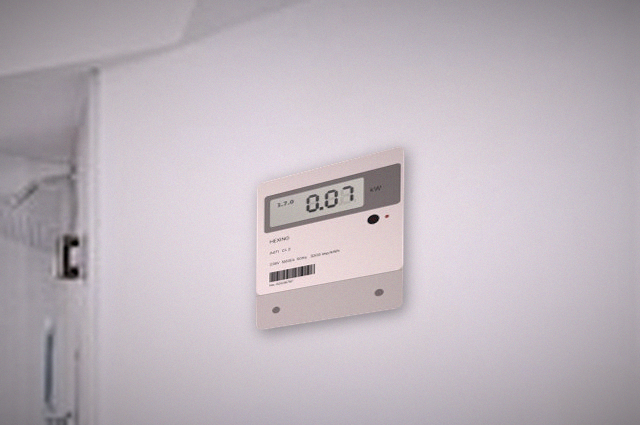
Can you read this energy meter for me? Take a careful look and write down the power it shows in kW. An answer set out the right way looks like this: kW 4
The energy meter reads kW 0.07
